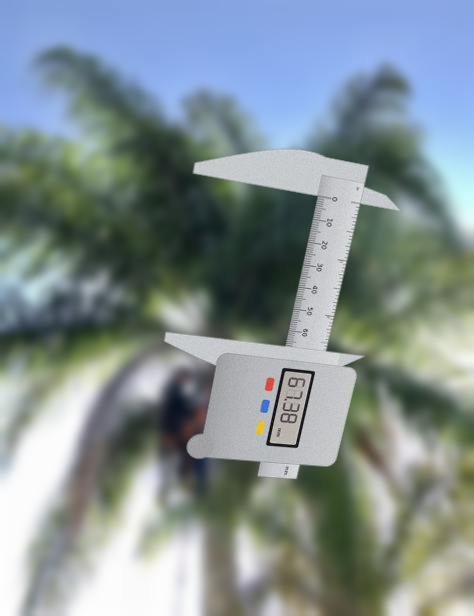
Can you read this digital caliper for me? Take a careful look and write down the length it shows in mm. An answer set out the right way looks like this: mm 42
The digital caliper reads mm 67.38
